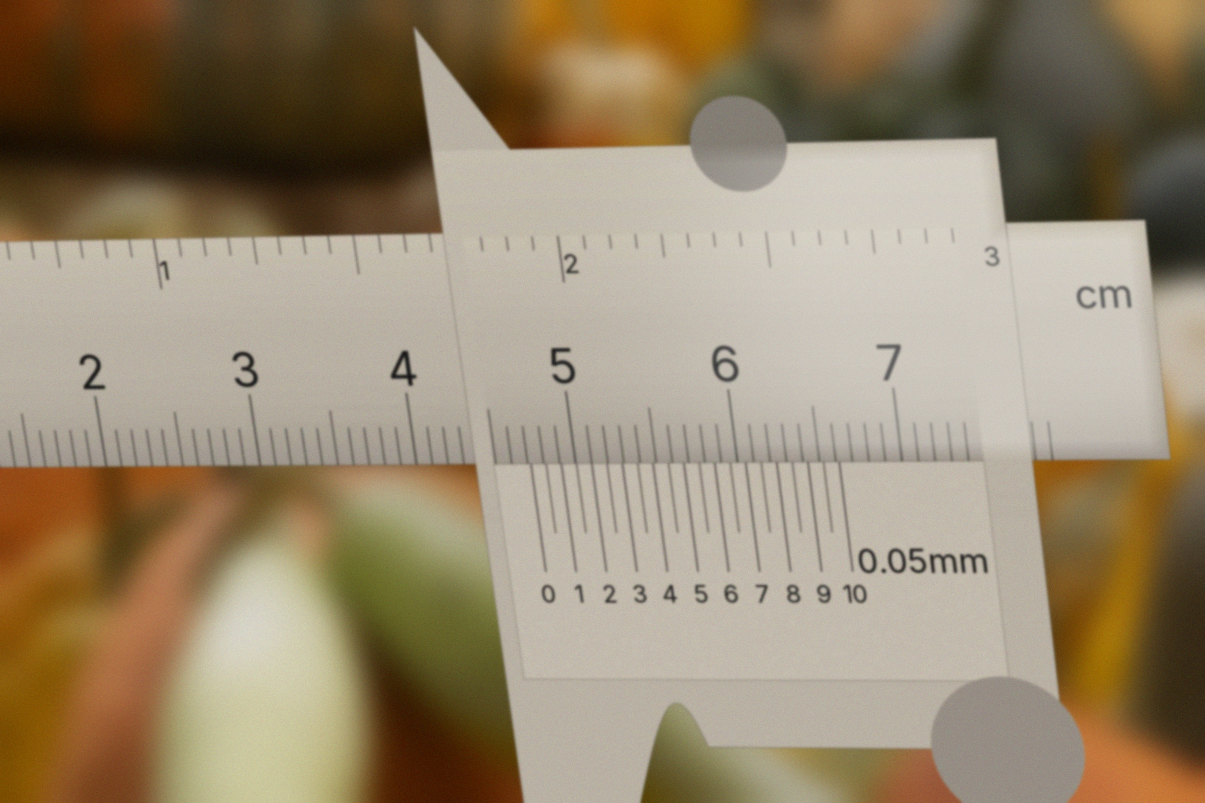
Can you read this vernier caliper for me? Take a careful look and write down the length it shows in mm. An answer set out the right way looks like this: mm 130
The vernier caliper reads mm 47.2
